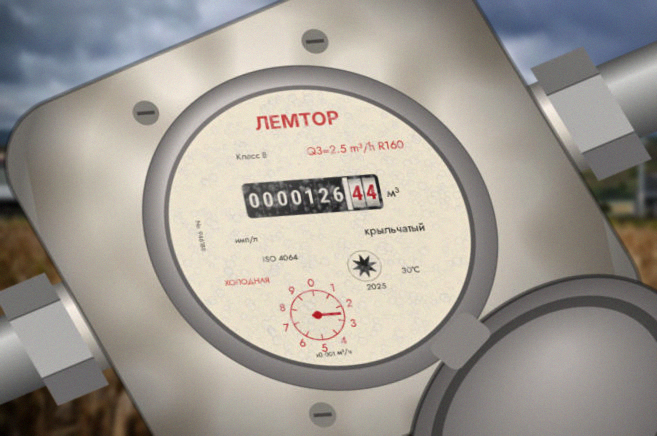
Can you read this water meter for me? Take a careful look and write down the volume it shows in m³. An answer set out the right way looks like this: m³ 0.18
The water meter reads m³ 126.442
